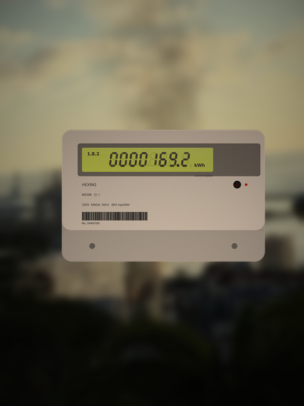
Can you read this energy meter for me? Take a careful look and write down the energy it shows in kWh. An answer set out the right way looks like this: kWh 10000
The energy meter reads kWh 169.2
